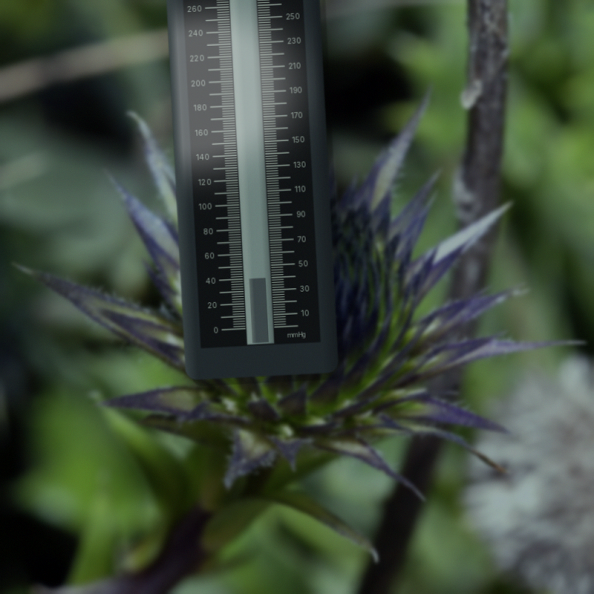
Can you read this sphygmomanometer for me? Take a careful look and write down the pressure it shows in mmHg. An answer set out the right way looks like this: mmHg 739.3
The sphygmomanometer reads mmHg 40
